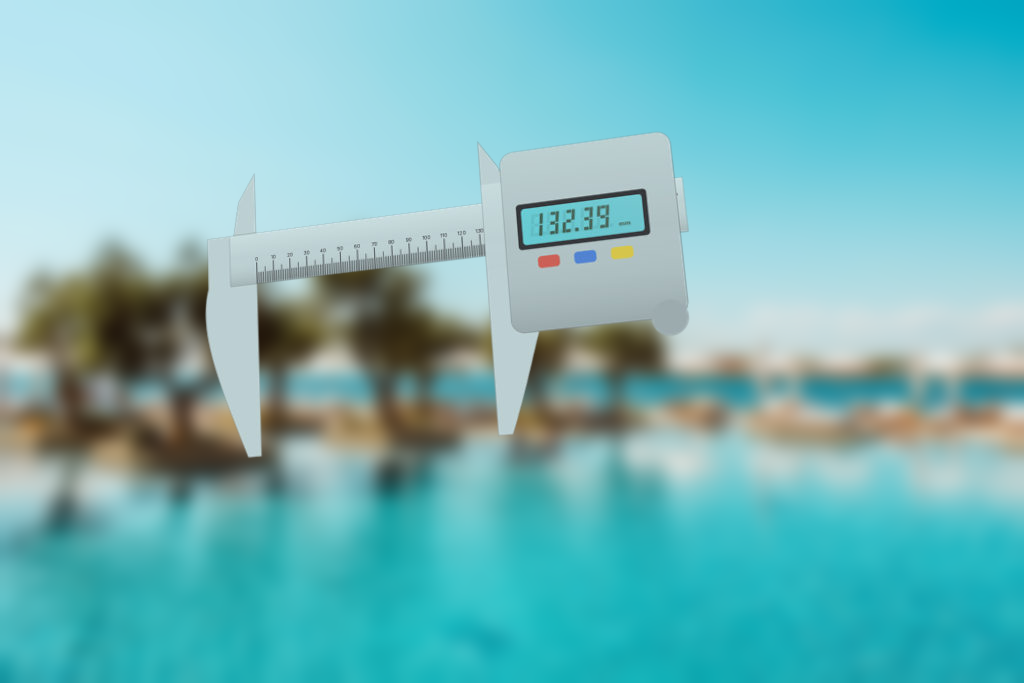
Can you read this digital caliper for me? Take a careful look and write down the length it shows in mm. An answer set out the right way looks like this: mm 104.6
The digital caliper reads mm 132.39
